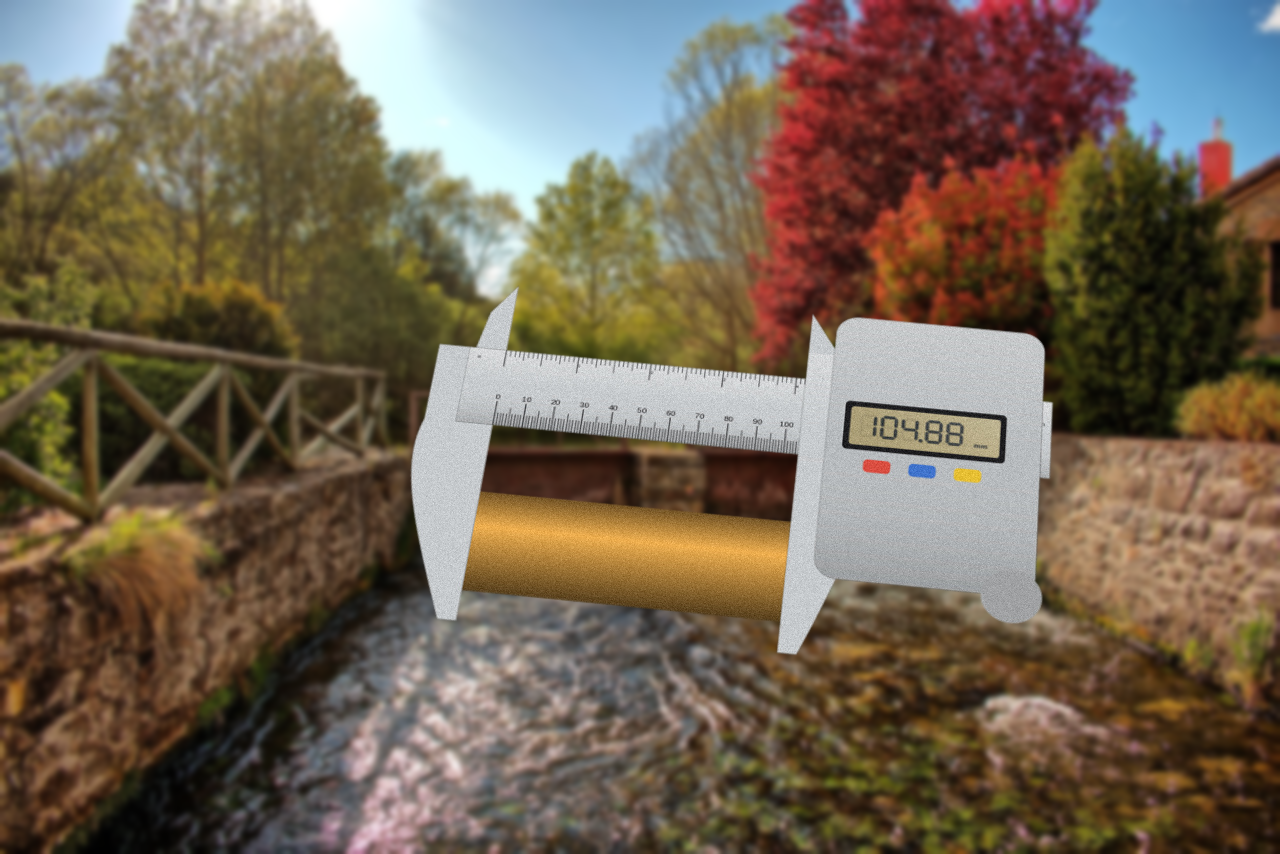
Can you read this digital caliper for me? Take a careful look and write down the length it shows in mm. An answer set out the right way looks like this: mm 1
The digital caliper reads mm 104.88
